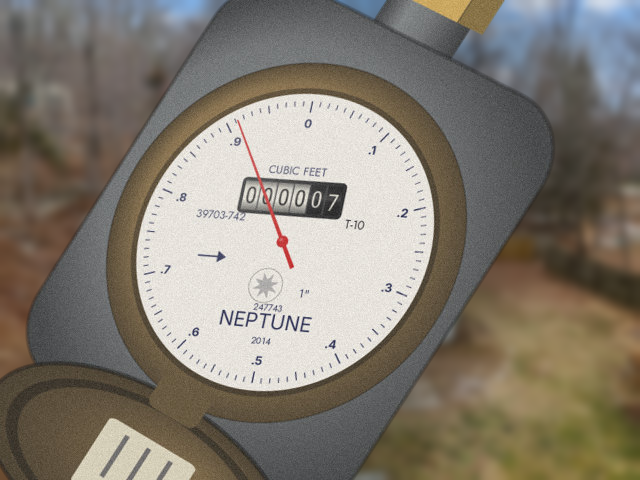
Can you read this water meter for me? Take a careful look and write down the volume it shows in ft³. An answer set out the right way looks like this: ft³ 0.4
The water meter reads ft³ 6.91
